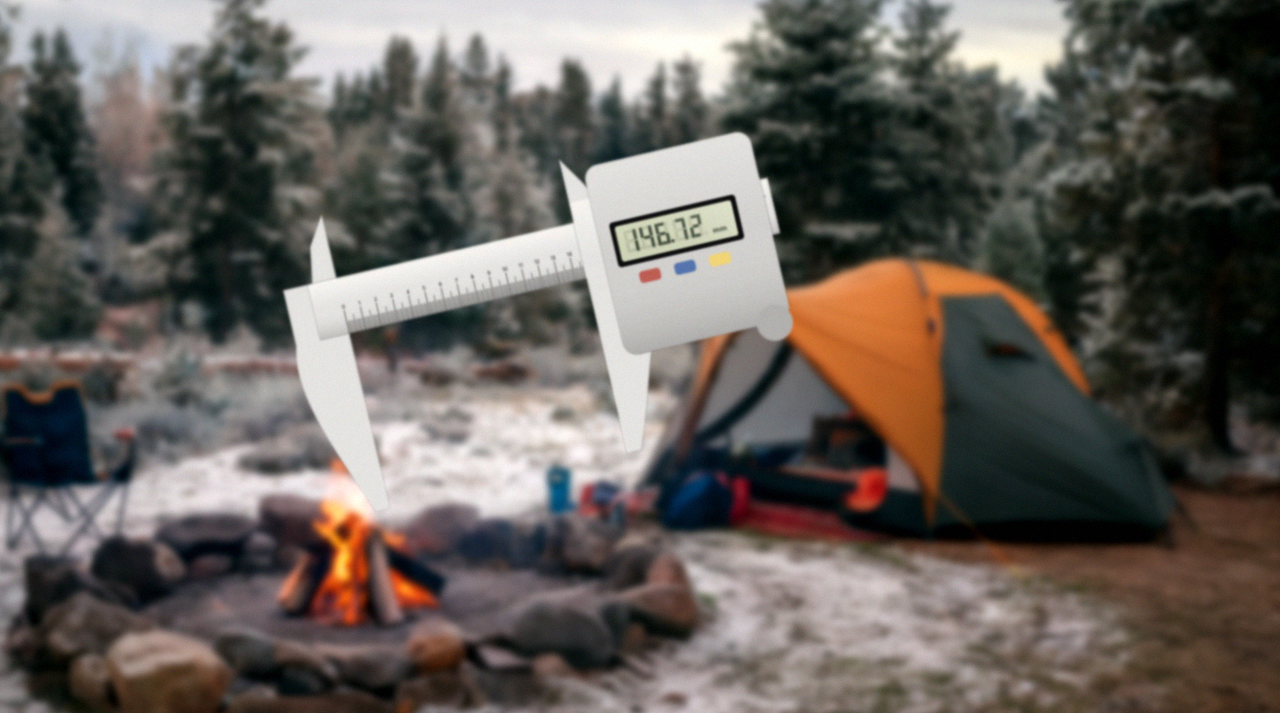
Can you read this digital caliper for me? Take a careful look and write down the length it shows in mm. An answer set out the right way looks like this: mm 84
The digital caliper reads mm 146.72
